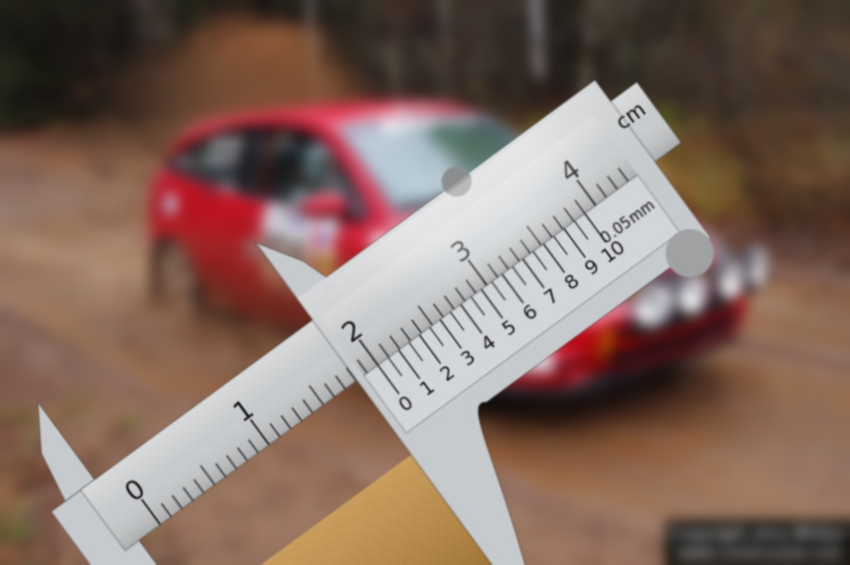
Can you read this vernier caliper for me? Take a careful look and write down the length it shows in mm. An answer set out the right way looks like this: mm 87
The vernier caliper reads mm 20.0
